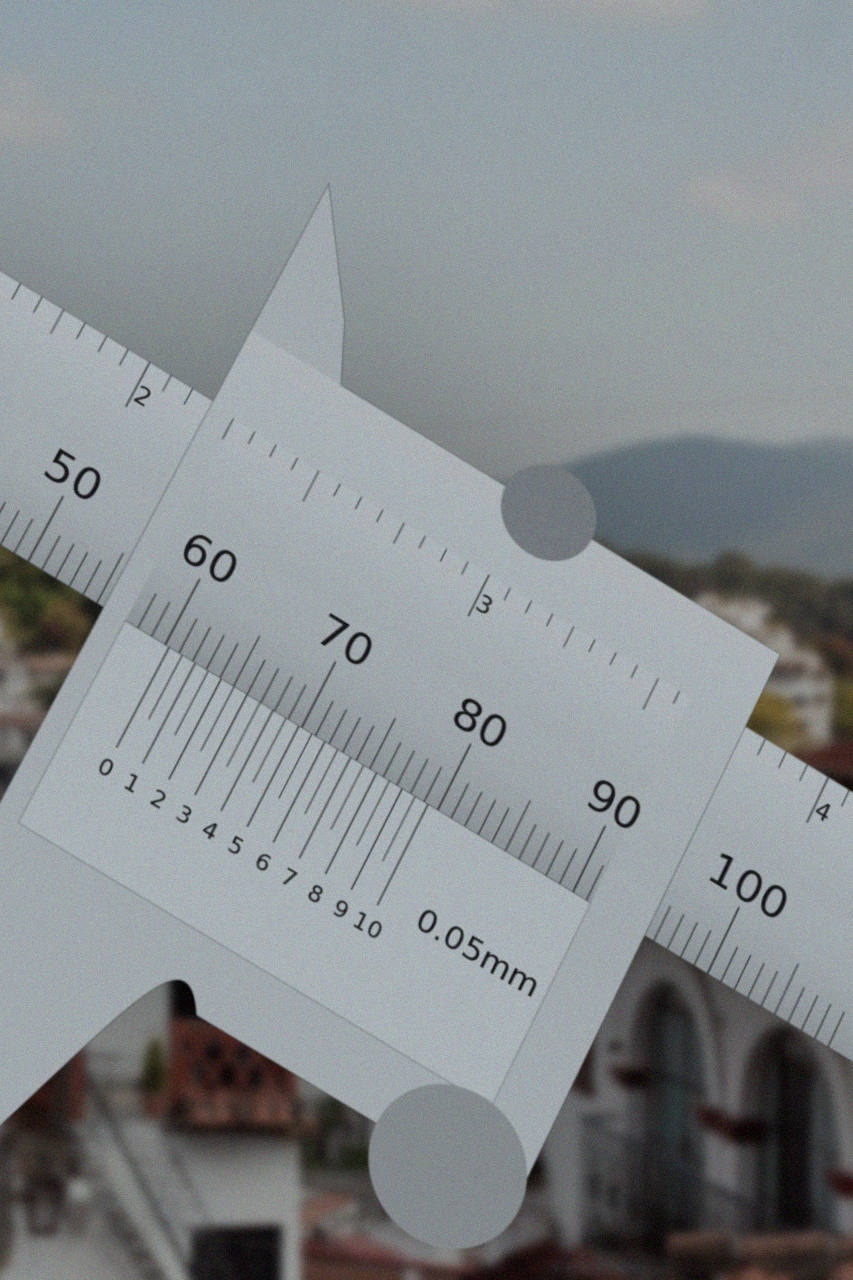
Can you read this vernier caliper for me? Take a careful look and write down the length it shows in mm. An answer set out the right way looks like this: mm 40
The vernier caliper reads mm 60.3
